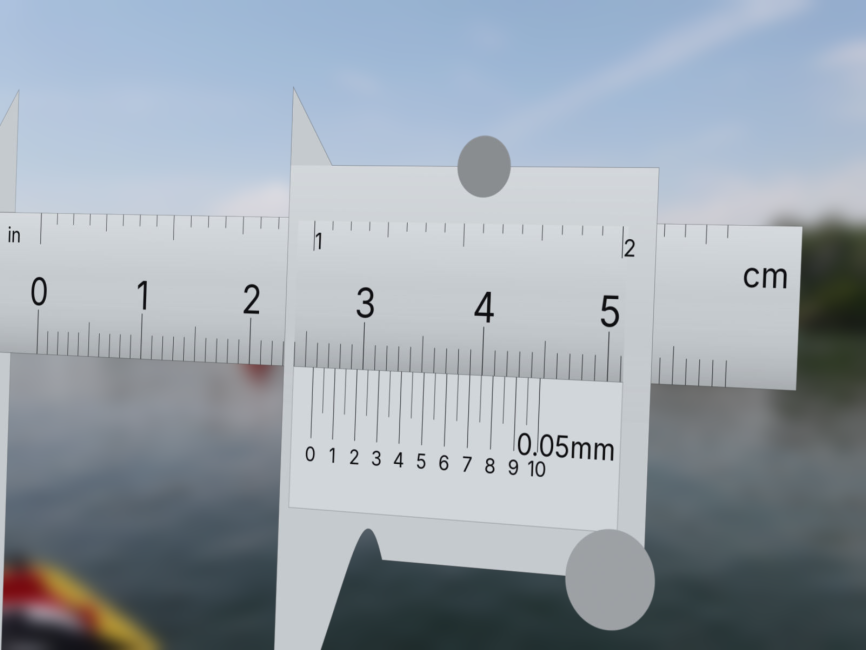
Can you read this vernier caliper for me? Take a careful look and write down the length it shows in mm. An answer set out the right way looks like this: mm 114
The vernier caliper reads mm 25.7
